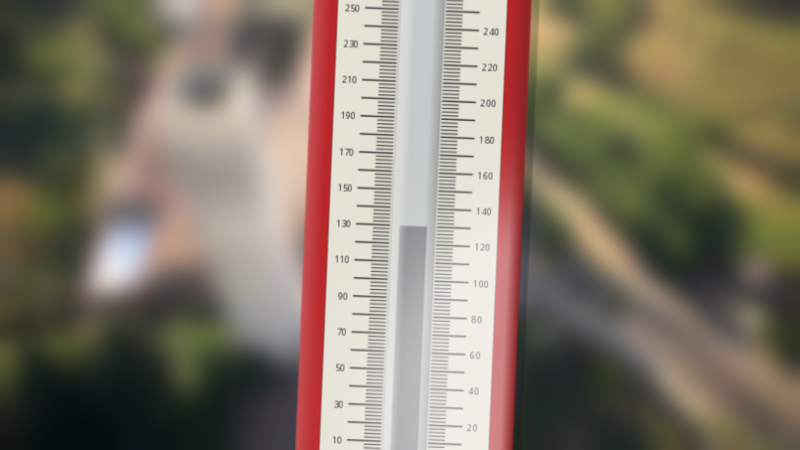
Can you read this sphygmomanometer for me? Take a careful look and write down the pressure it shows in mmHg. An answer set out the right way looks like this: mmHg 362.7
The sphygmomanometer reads mmHg 130
